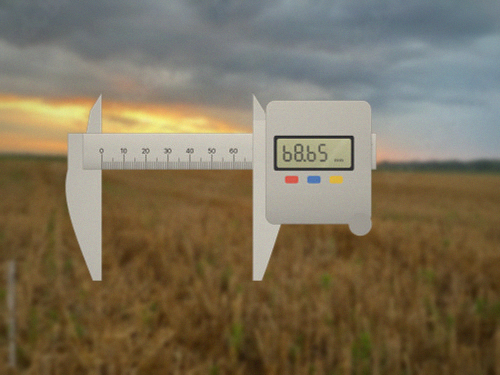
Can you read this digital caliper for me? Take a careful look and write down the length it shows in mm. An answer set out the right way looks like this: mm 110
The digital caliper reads mm 68.65
